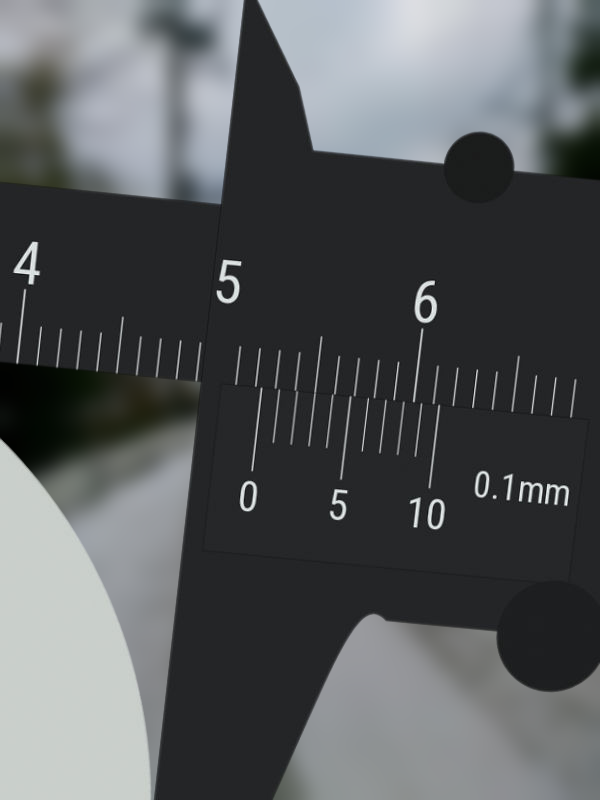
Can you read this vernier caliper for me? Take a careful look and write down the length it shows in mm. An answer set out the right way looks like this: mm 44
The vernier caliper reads mm 52.3
